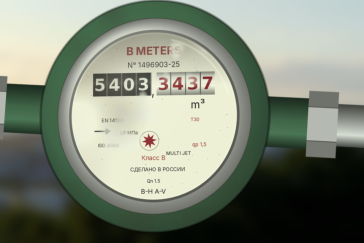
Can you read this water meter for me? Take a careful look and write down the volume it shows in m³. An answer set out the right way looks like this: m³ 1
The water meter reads m³ 5403.3437
